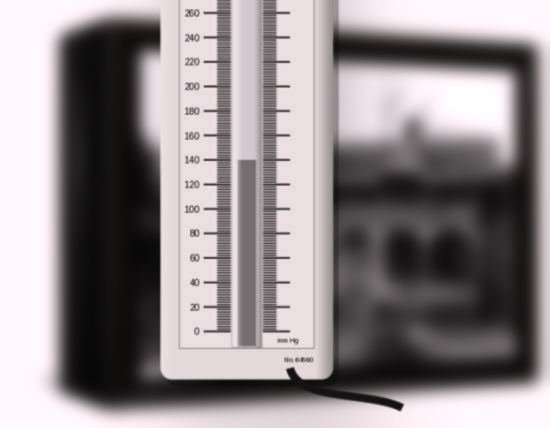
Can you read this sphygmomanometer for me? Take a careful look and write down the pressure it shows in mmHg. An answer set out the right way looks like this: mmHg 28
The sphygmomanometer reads mmHg 140
